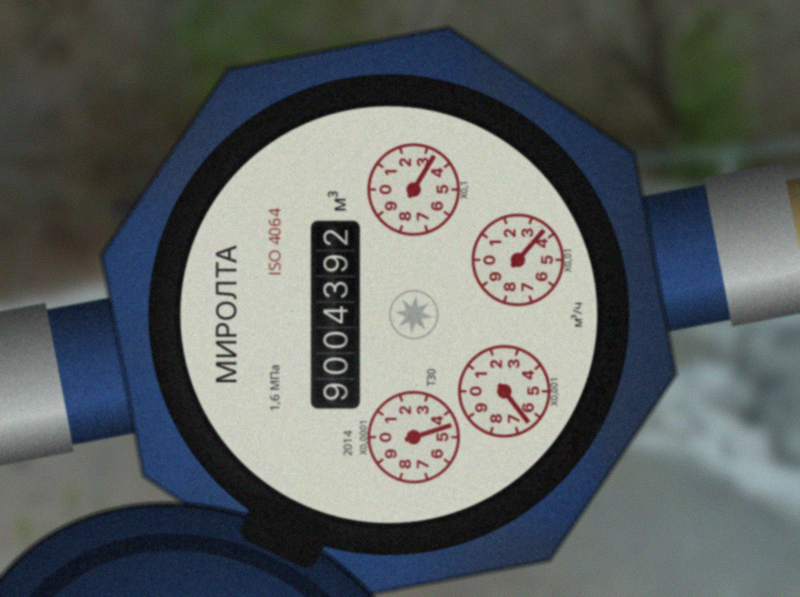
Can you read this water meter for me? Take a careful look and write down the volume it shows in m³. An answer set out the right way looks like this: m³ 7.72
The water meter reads m³ 9004392.3364
